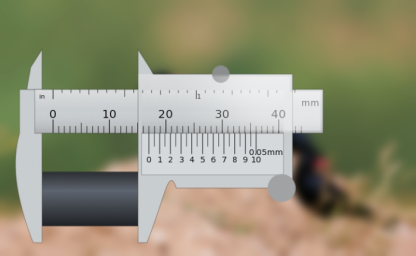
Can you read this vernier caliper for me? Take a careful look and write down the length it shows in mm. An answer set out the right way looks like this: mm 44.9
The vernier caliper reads mm 17.0
